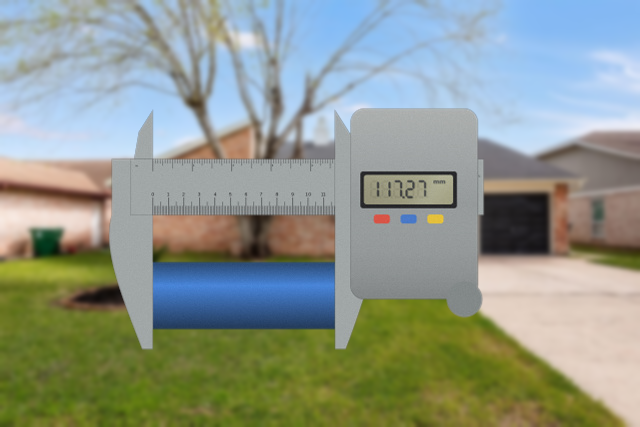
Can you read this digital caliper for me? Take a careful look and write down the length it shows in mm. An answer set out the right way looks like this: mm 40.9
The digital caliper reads mm 117.27
